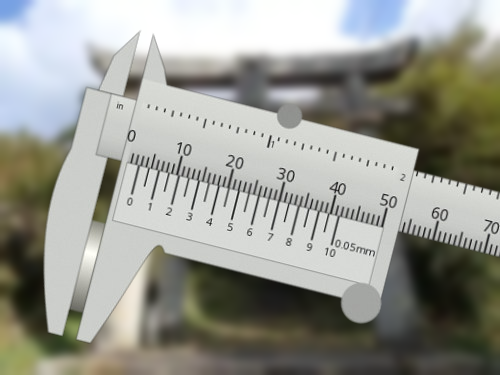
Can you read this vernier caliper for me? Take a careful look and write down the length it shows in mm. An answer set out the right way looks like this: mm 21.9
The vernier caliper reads mm 2.6
